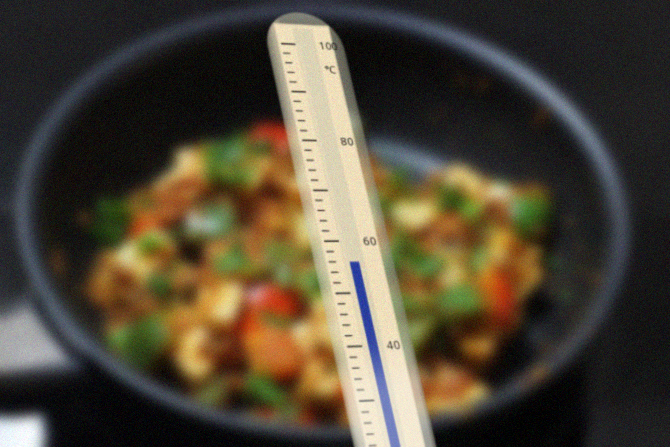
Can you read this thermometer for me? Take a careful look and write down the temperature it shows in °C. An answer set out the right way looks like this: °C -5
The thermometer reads °C 56
